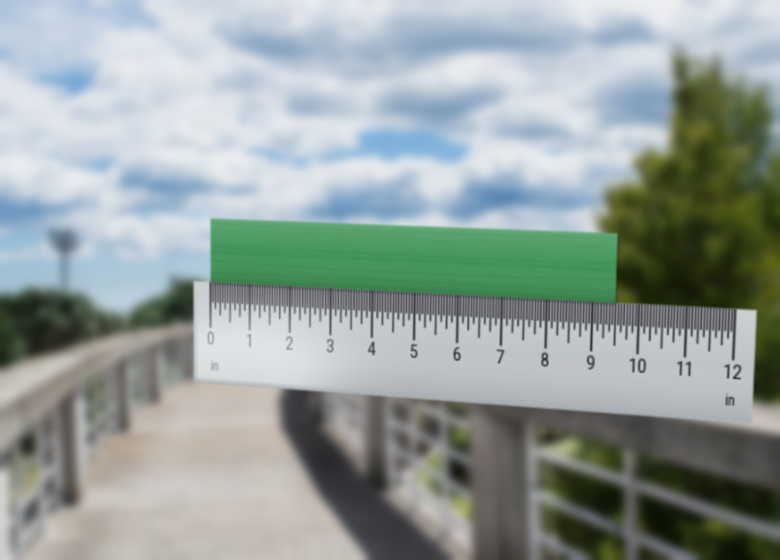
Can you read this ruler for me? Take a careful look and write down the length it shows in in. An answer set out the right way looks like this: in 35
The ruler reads in 9.5
